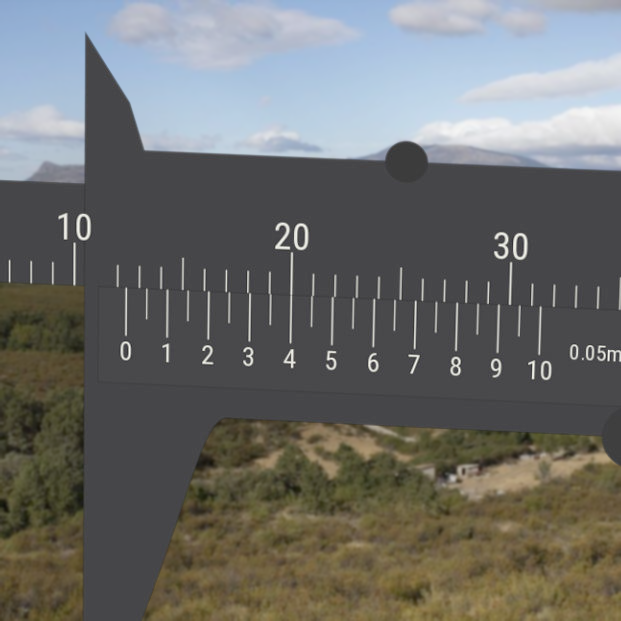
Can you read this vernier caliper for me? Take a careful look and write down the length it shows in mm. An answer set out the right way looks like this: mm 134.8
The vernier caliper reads mm 12.40
